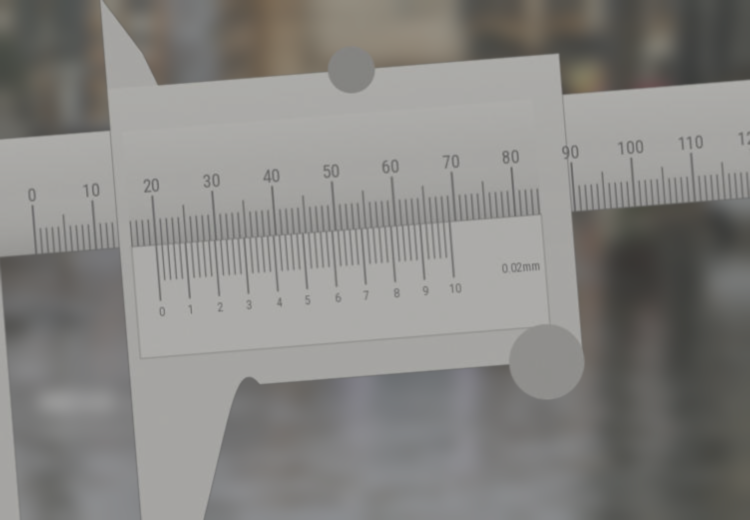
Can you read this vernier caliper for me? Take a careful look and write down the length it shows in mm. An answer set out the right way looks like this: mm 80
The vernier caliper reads mm 20.0
